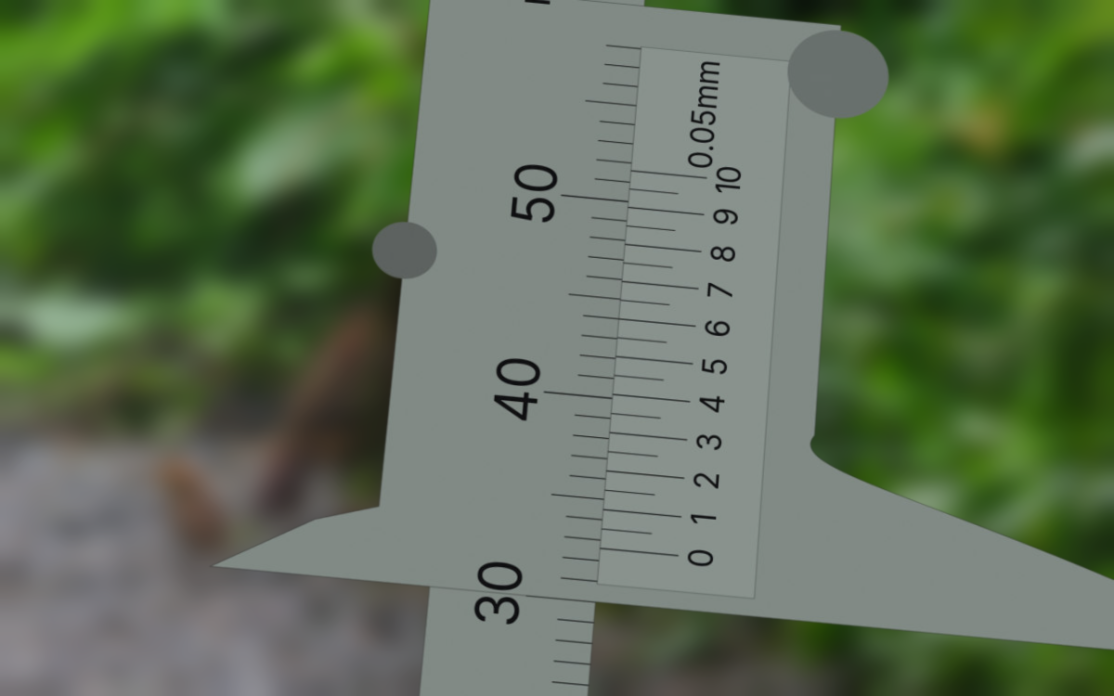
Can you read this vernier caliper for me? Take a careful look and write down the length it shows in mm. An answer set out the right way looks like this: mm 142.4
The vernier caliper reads mm 32.6
